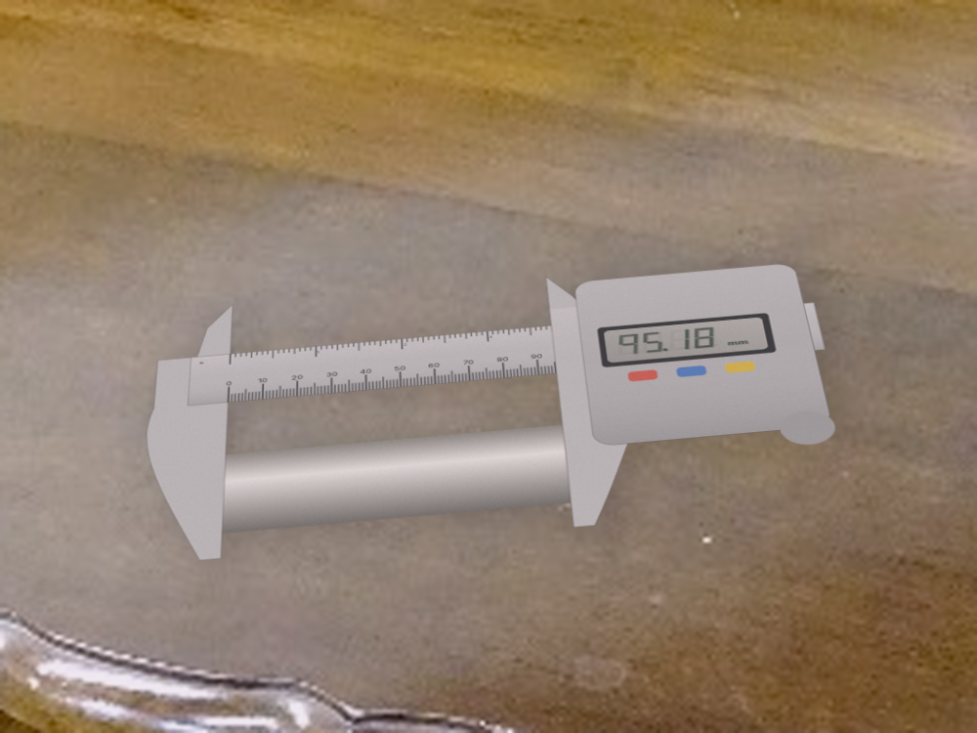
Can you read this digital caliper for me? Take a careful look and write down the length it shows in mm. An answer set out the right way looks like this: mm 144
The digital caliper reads mm 95.18
